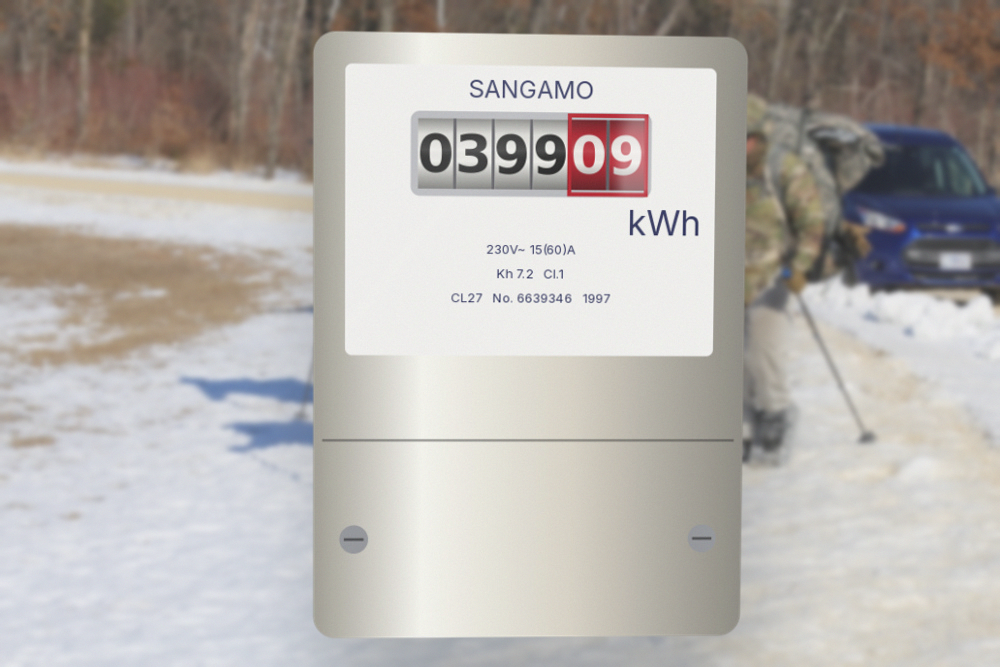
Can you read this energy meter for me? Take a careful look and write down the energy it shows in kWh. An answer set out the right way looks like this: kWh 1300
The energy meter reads kWh 399.09
